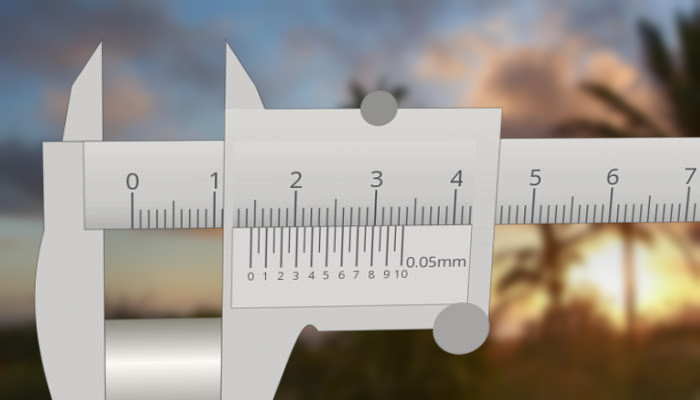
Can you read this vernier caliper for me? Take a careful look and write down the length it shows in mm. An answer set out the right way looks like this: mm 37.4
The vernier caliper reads mm 14.6
